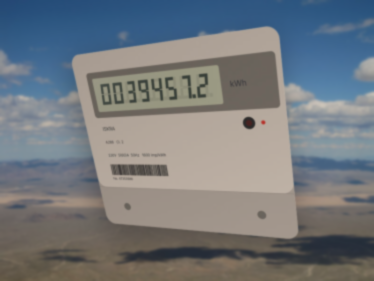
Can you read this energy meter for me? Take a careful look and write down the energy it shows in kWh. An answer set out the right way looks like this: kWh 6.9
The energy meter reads kWh 39457.2
